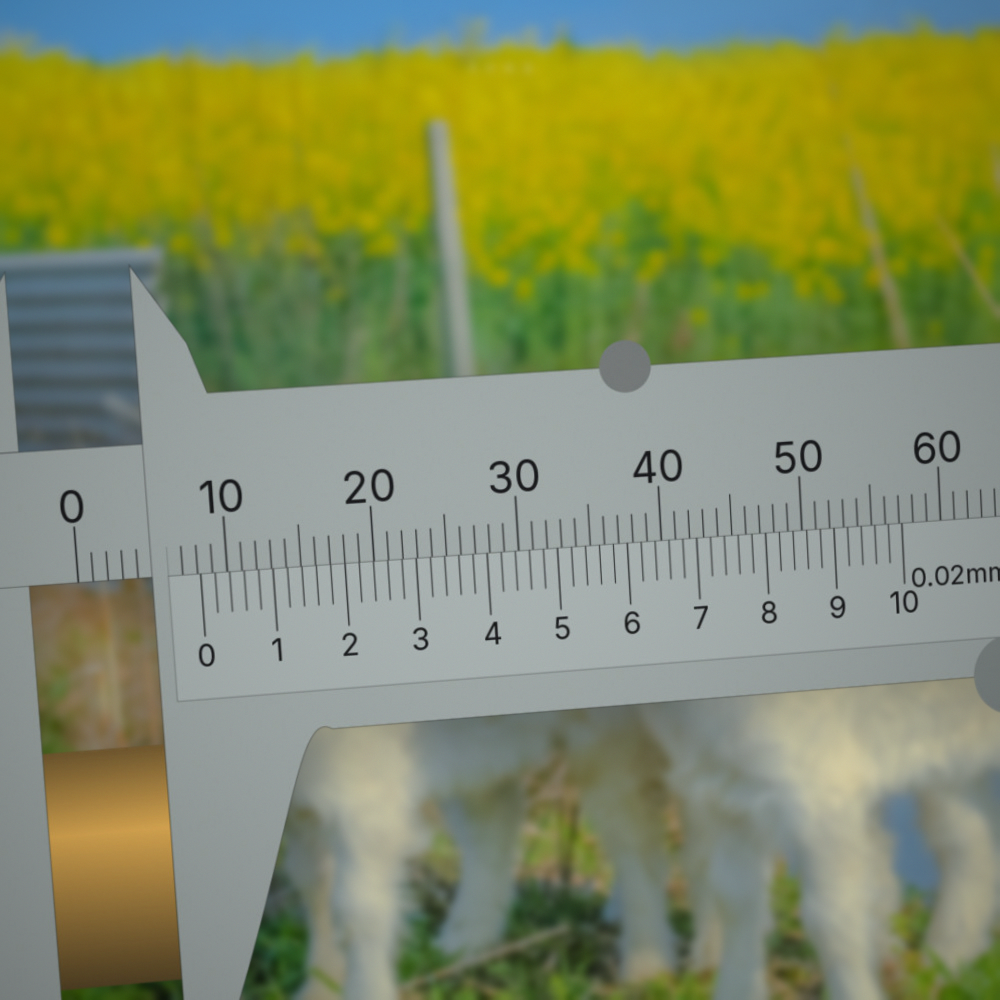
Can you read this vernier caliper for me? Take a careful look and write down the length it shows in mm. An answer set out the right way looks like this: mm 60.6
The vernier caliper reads mm 8.2
